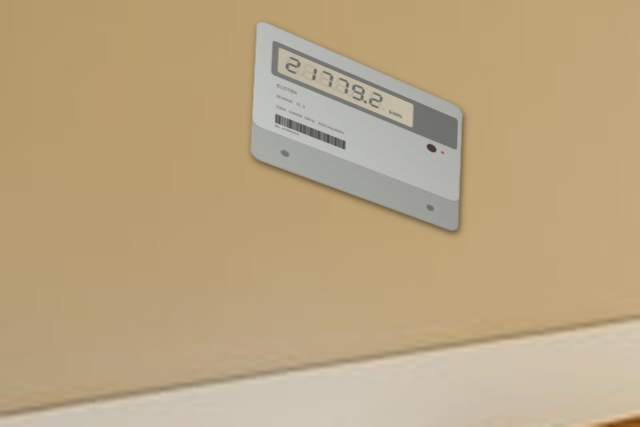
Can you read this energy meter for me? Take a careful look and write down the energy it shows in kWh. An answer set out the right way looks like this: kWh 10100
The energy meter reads kWh 21779.2
